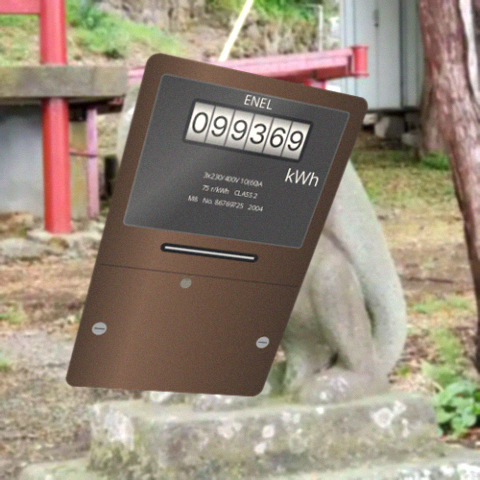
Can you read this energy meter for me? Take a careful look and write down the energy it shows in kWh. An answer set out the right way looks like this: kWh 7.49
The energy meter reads kWh 99369
